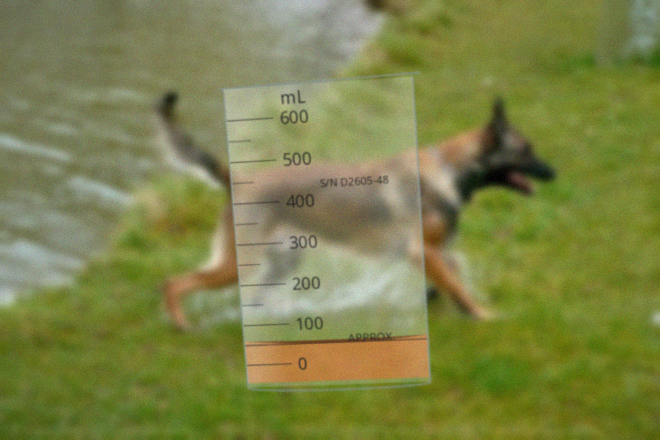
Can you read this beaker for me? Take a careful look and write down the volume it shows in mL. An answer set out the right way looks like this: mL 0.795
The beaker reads mL 50
